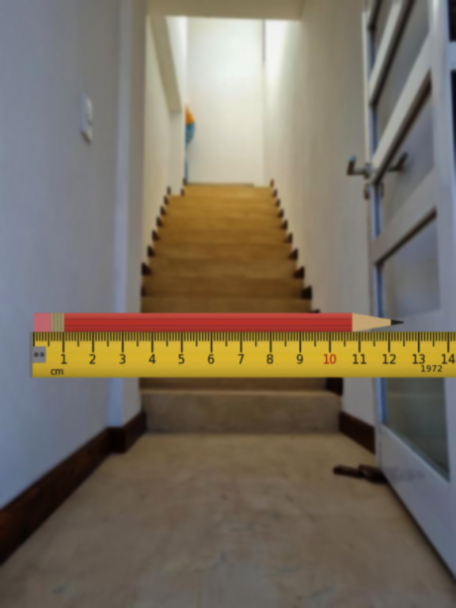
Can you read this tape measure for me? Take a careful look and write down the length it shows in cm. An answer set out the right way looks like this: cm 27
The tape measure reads cm 12.5
